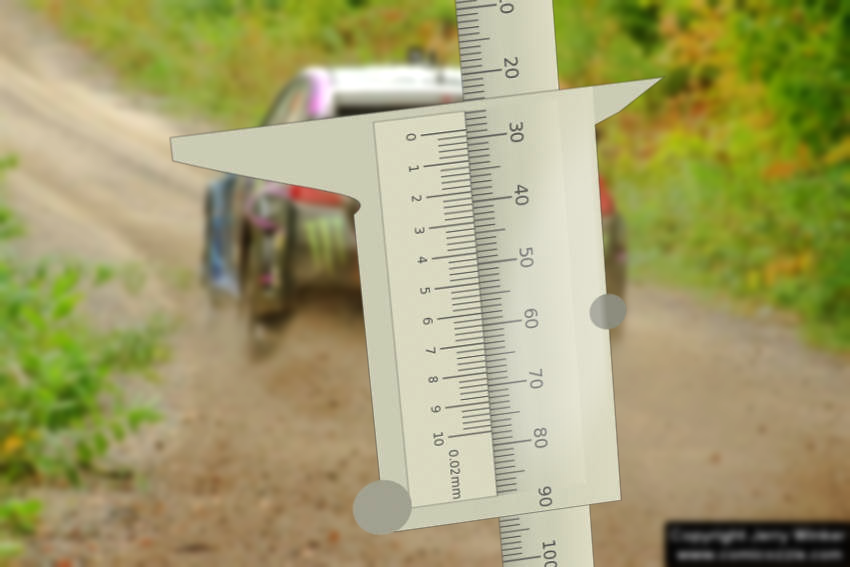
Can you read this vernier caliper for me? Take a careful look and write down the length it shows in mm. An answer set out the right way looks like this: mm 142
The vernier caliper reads mm 28.6
